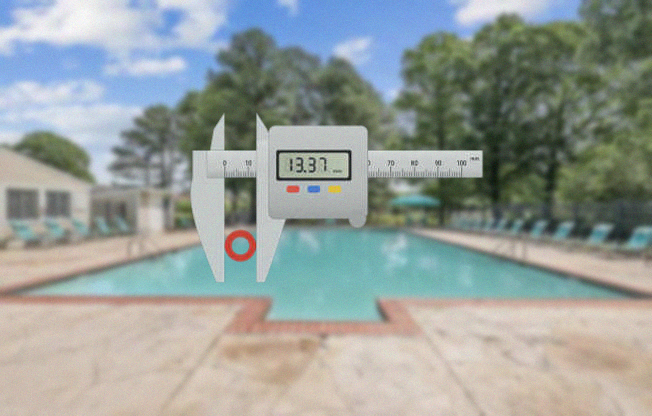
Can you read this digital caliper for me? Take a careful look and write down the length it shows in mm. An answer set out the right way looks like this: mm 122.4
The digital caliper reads mm 13.37
